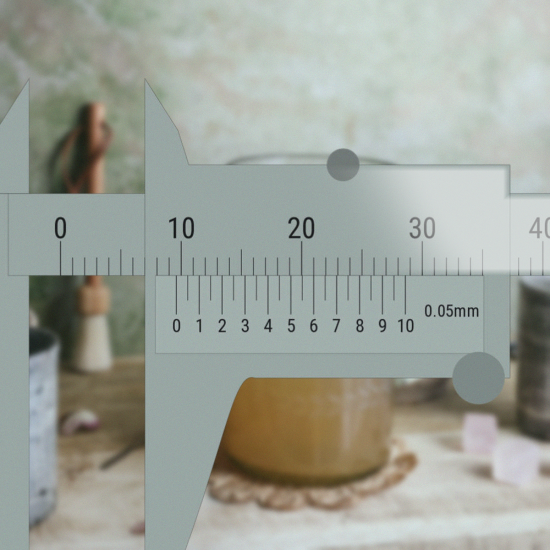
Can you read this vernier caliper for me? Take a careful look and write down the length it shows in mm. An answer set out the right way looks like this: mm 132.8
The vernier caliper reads mm 9.6
